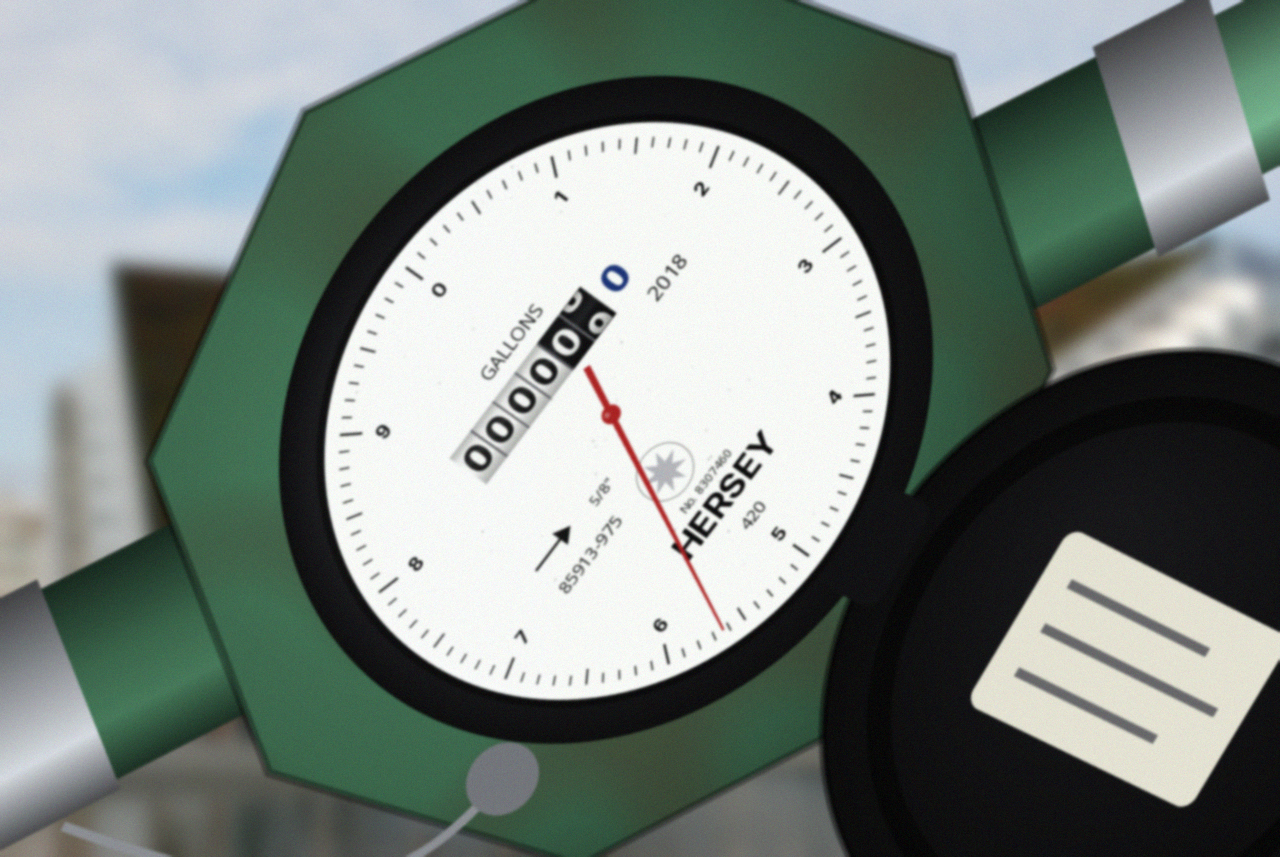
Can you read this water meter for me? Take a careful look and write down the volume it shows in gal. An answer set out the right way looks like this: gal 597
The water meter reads gal 85.6
